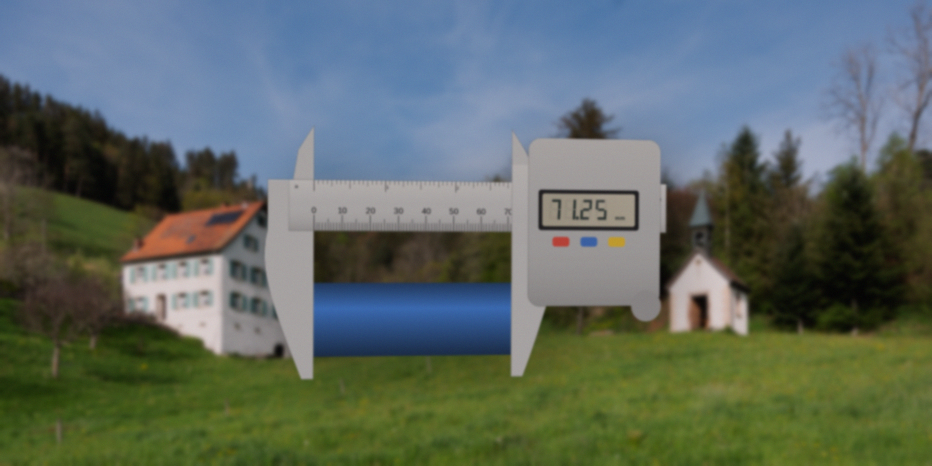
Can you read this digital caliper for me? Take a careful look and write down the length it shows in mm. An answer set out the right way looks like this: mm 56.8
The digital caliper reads mm 71.25
